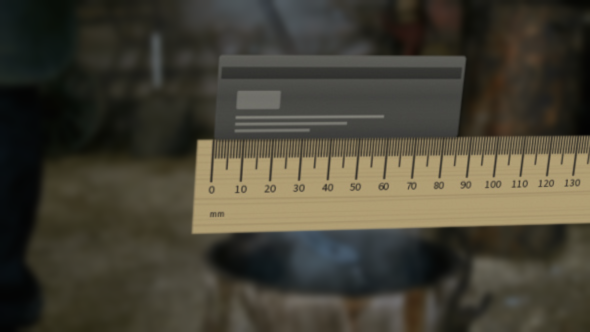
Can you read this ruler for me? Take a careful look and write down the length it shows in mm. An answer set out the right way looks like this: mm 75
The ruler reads mm 85
